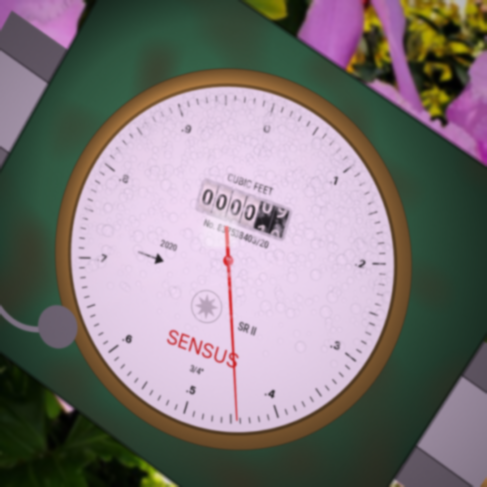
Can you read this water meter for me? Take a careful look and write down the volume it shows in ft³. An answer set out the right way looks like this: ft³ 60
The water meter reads ft³ 9.44
